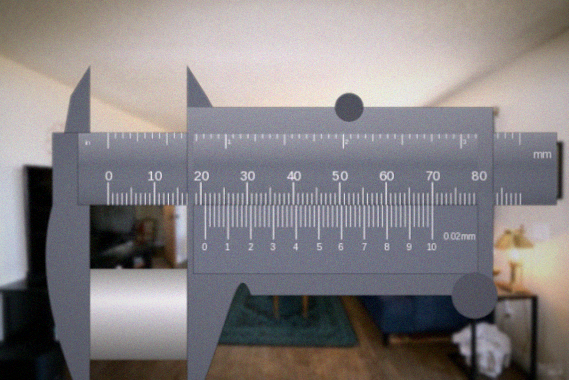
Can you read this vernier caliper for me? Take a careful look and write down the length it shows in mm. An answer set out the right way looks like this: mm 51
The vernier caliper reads mm 21.0
